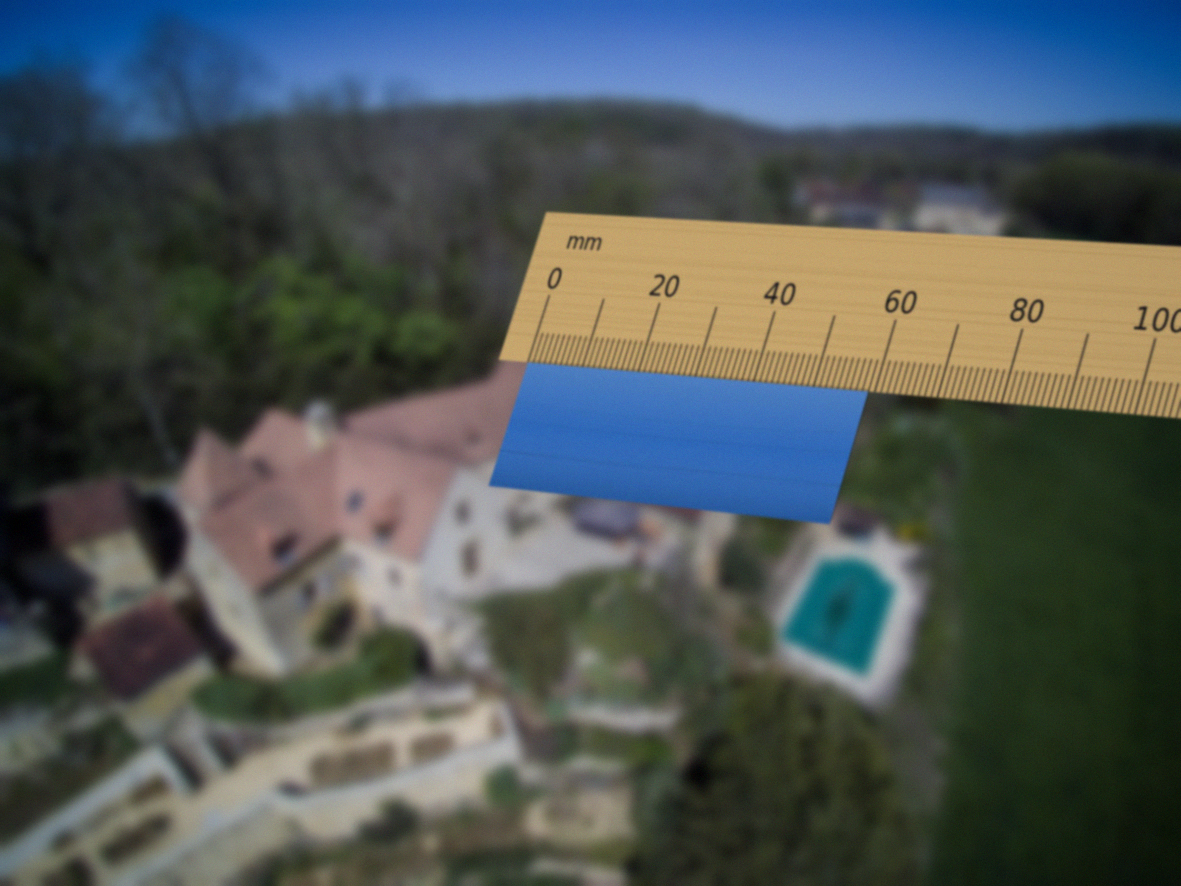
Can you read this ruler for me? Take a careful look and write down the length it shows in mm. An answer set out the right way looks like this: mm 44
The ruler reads mm 59
